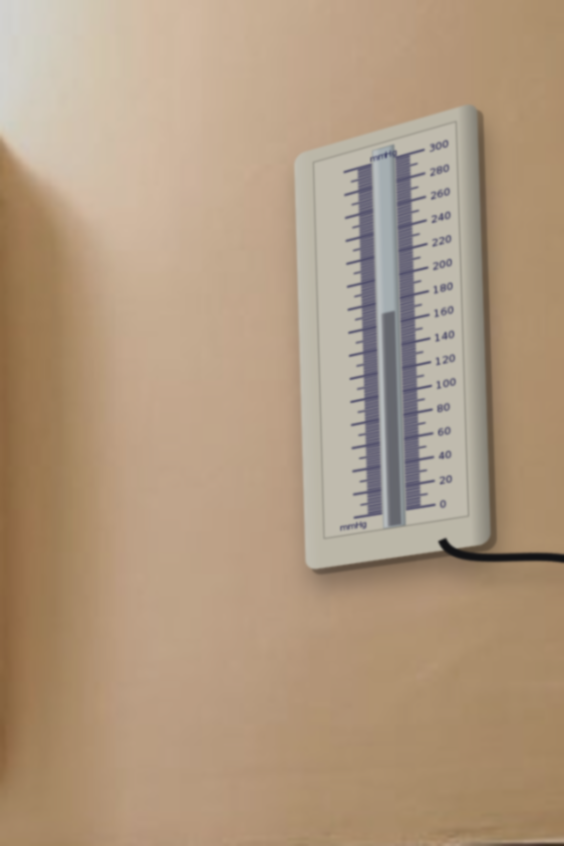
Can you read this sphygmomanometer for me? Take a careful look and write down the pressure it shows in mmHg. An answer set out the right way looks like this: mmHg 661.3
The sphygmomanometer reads mmHg 170
